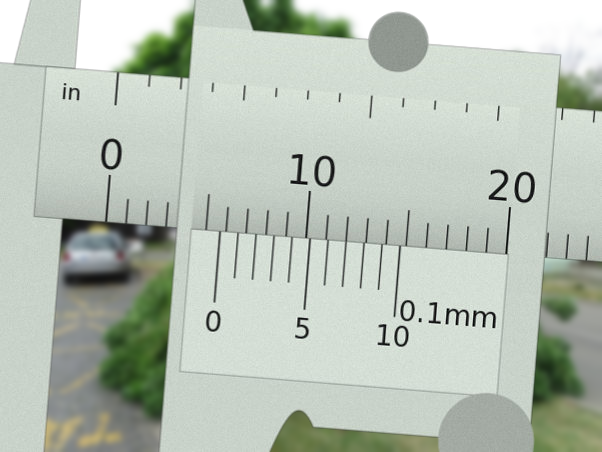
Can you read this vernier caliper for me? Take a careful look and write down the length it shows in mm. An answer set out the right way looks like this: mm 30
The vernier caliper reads mm 5.7
